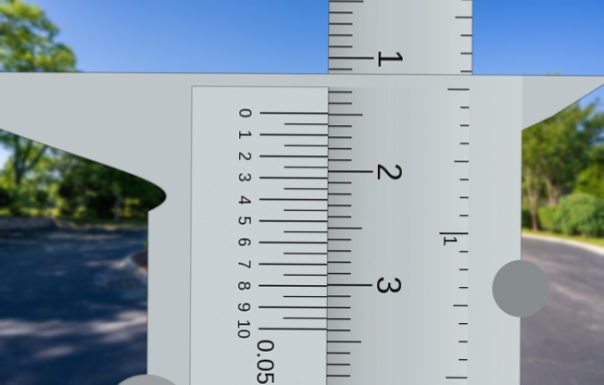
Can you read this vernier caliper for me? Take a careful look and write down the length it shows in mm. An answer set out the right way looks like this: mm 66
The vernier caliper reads mm 14.9
